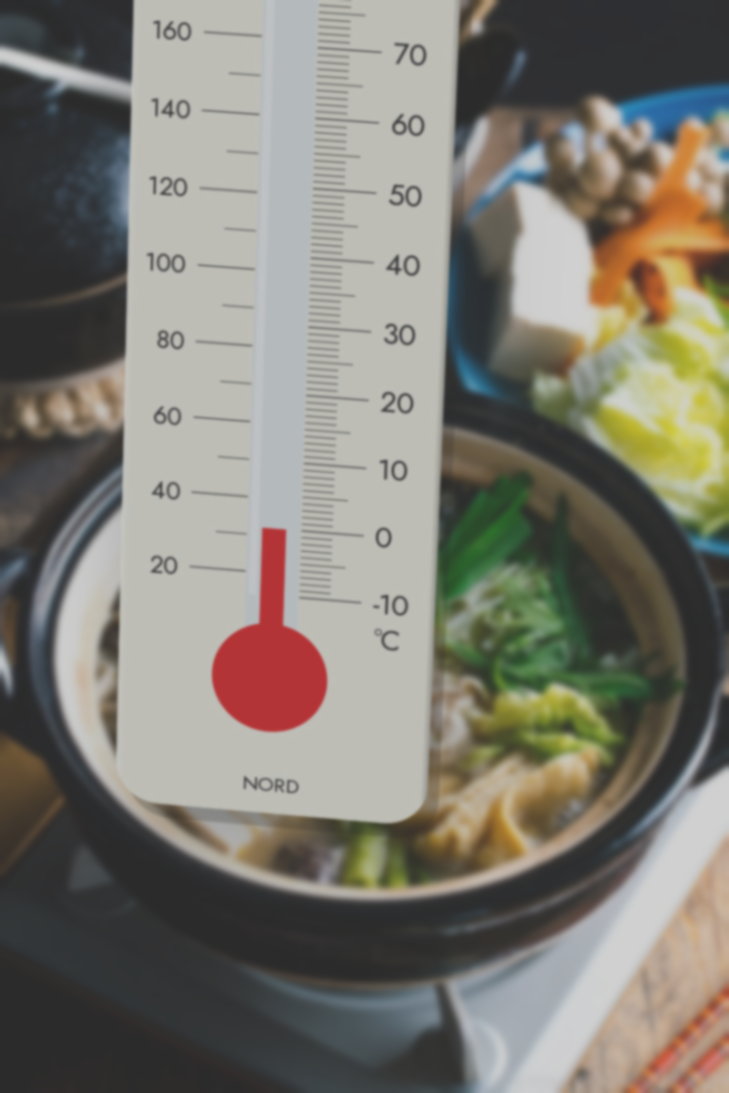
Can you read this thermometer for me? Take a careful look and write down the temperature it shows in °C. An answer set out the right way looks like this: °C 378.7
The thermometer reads °C 0
